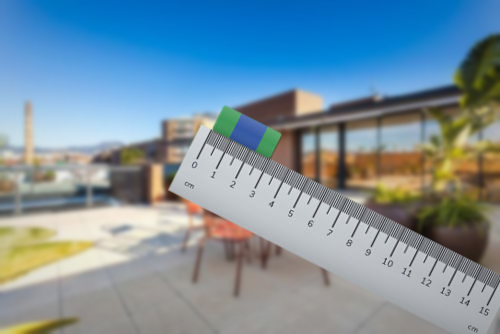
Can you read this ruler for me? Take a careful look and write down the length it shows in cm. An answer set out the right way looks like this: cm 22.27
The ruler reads cm 3
